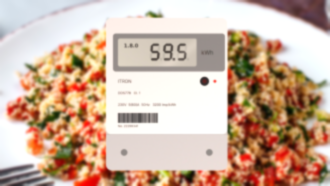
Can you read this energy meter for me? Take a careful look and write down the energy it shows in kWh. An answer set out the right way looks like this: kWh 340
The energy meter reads kWh 59.5
